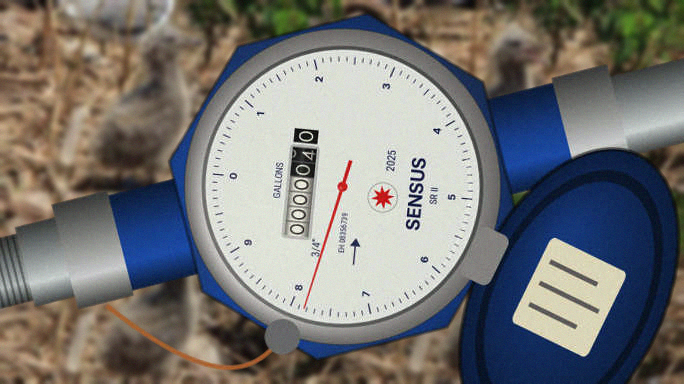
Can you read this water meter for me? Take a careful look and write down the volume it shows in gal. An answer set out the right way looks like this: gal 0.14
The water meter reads gal 37.8
